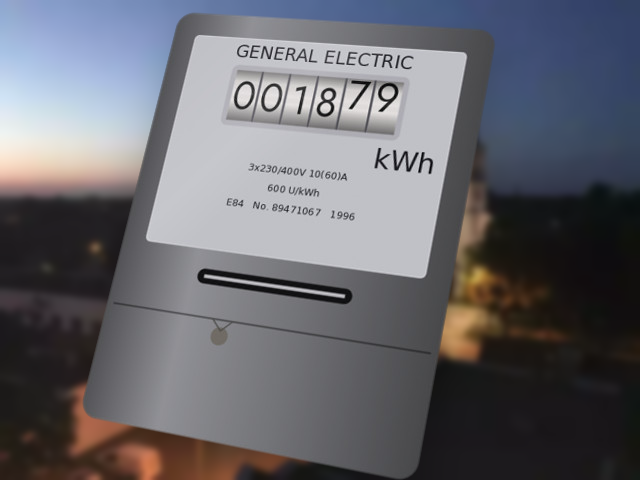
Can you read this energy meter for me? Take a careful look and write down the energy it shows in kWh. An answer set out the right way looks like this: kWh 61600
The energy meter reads kWh 1879
